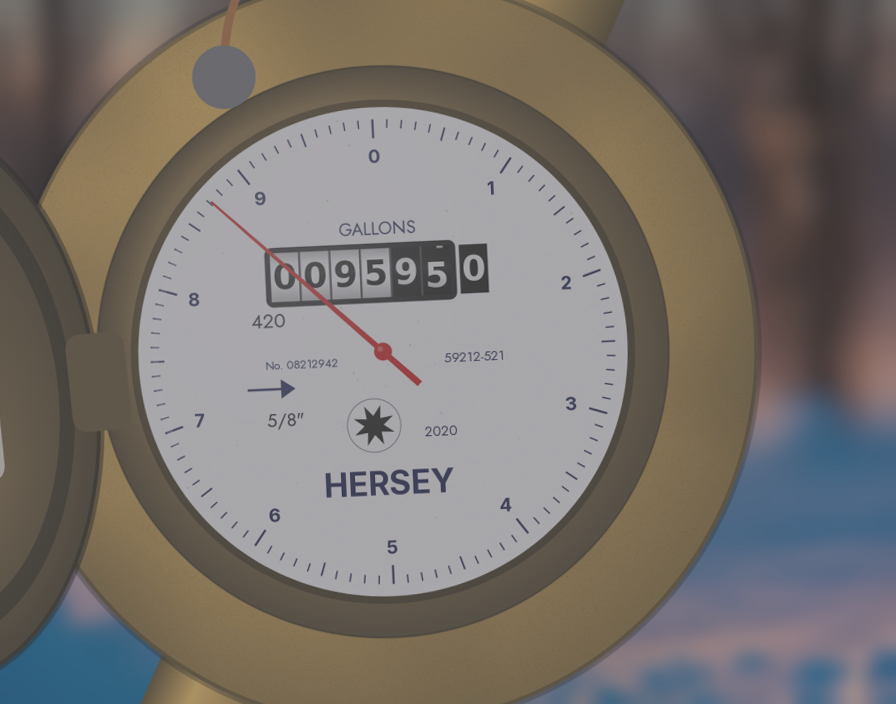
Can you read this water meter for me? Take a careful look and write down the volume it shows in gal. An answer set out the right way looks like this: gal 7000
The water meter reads gal 95948.7
